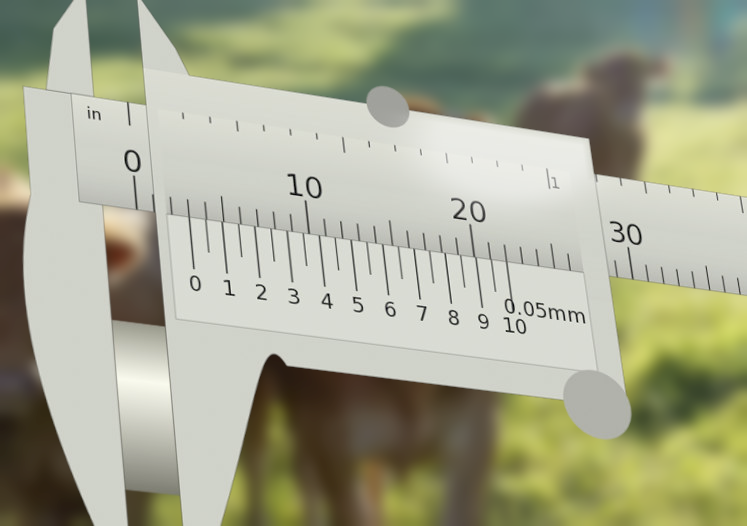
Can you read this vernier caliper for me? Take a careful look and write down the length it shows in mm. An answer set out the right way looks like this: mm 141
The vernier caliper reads mm 3.0
